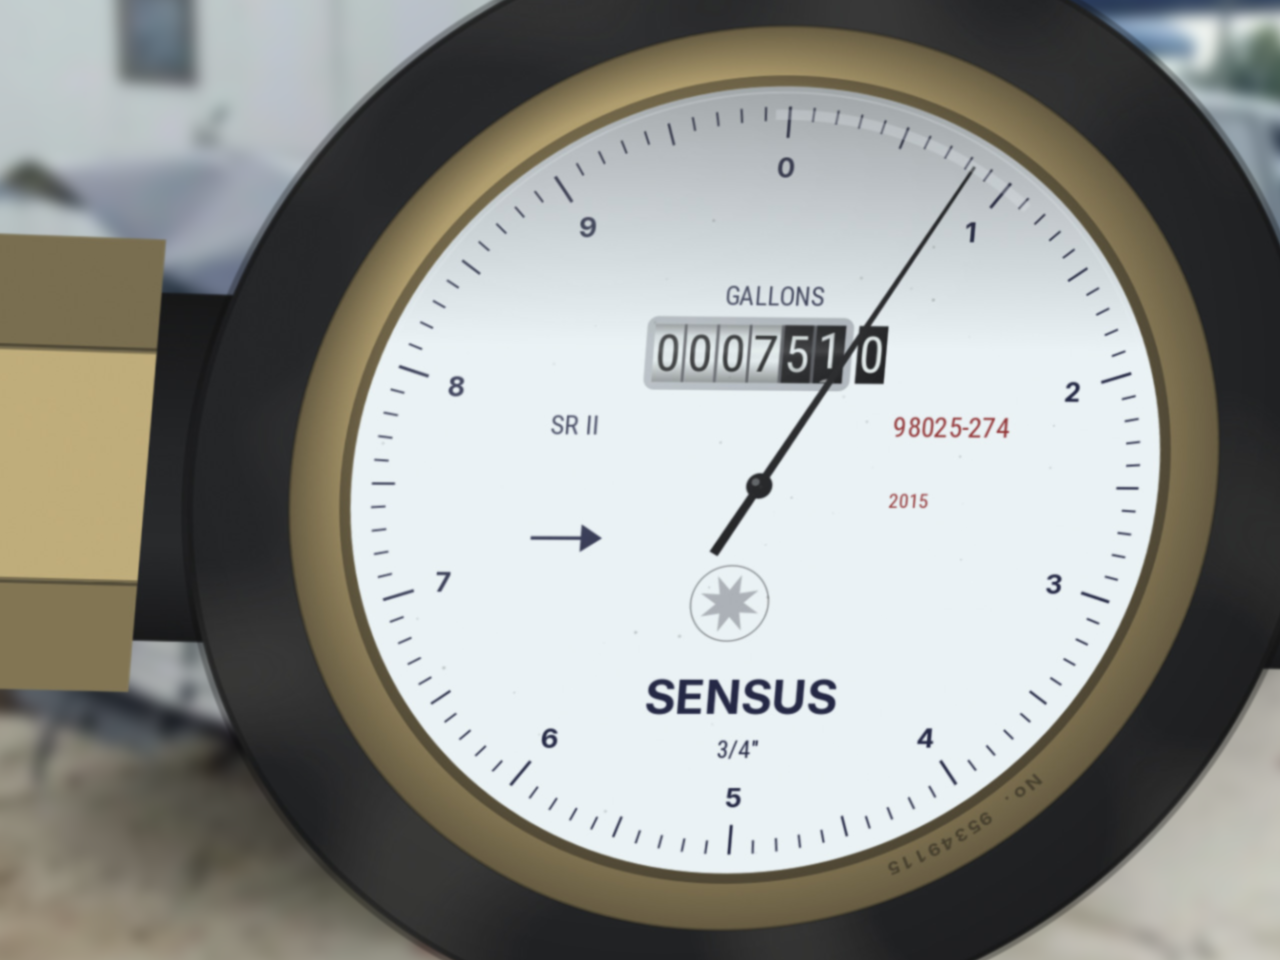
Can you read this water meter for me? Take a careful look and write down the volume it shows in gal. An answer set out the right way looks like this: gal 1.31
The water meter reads gal 7510.8
